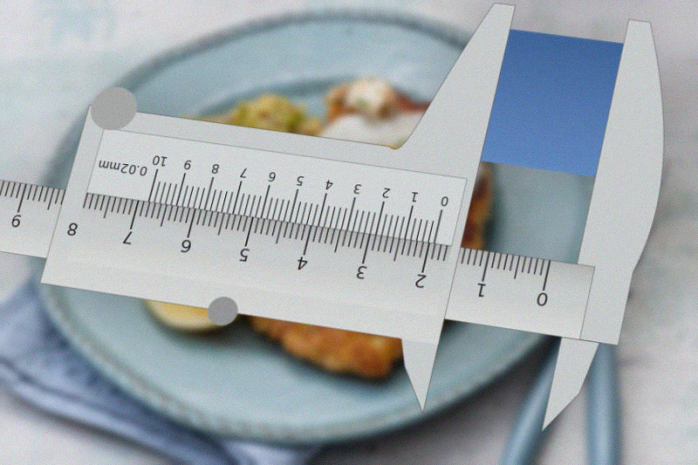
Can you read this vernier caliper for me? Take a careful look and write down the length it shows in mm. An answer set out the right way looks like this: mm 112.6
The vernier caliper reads mm 19.2
